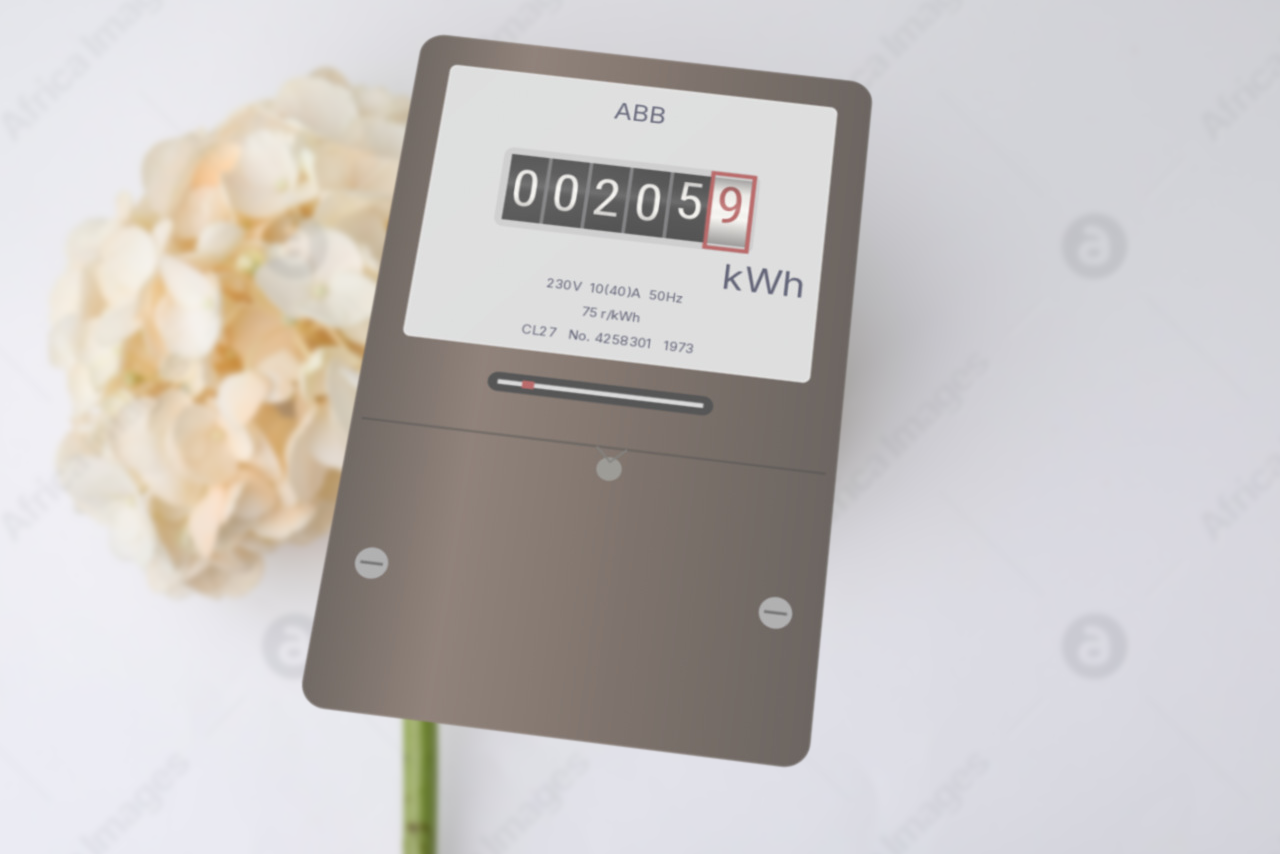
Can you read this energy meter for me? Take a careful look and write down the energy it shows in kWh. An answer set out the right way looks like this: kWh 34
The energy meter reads kWh 205.9
